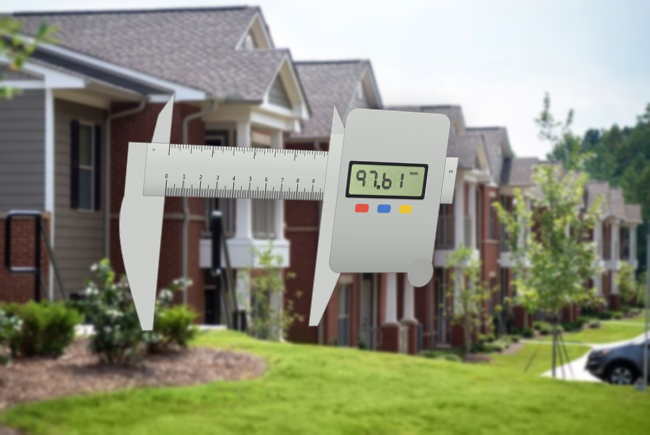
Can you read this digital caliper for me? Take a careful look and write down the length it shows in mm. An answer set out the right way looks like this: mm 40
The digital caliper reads mm 97.61
